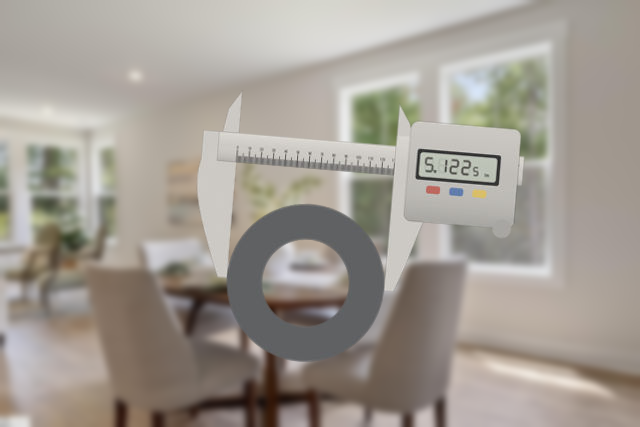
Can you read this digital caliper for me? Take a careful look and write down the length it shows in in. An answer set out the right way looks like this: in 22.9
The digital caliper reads in 5.1225
